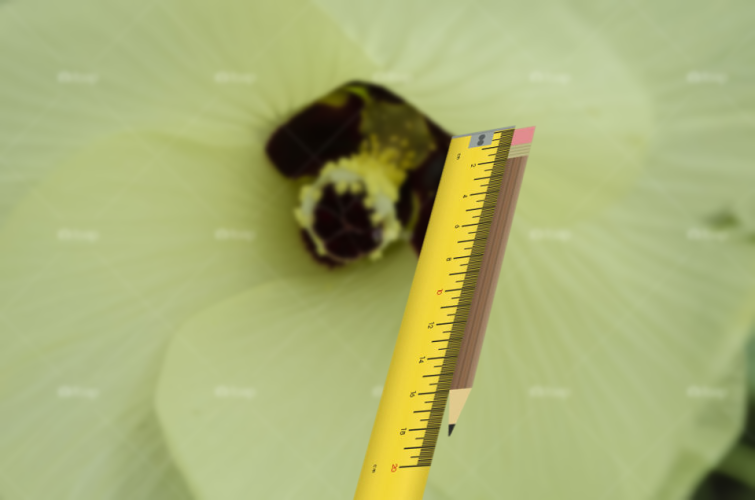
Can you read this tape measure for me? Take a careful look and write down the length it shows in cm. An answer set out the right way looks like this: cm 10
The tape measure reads cm 18.5
